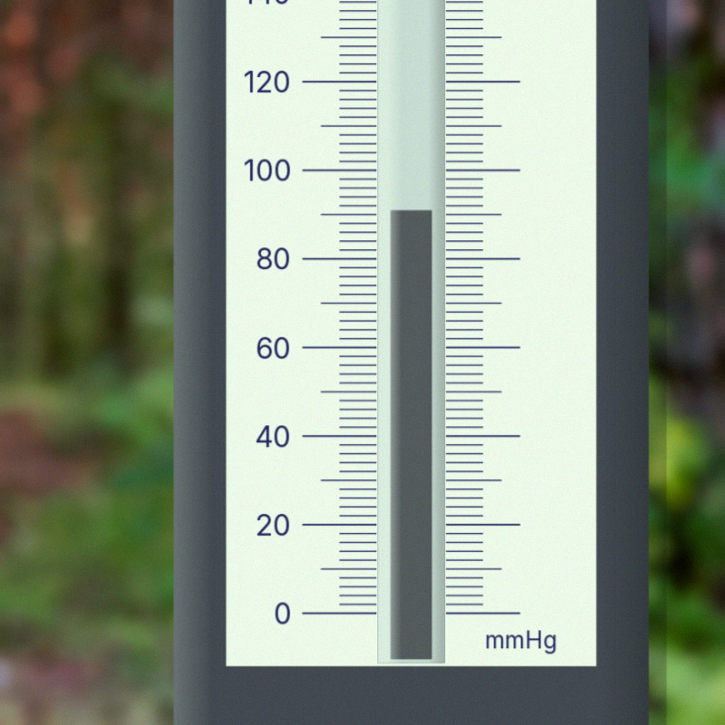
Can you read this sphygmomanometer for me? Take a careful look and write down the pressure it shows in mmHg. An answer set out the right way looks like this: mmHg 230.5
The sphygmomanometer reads mmHg 91
